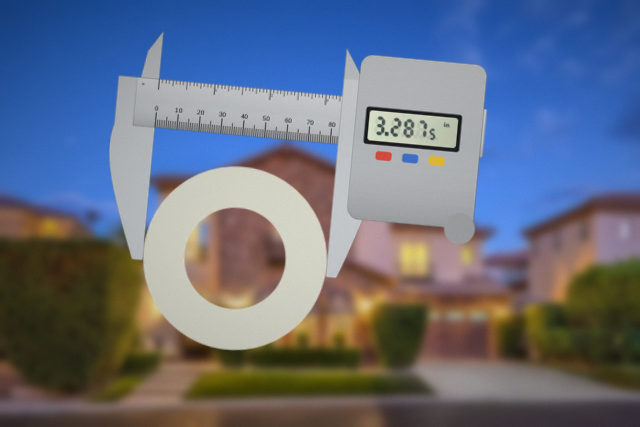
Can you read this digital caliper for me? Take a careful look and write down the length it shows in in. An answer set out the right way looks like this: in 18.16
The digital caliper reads in 3.2875
